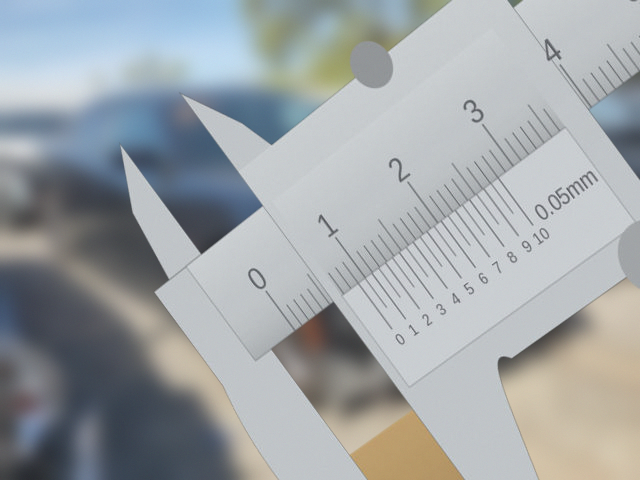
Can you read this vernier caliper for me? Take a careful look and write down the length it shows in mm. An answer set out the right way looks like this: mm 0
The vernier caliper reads mm 9.0
